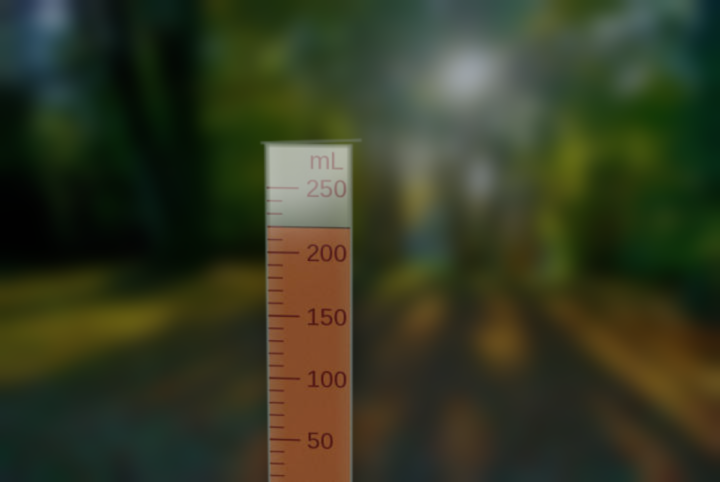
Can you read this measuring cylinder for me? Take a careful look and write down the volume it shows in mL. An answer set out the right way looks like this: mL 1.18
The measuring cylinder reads mL 220
